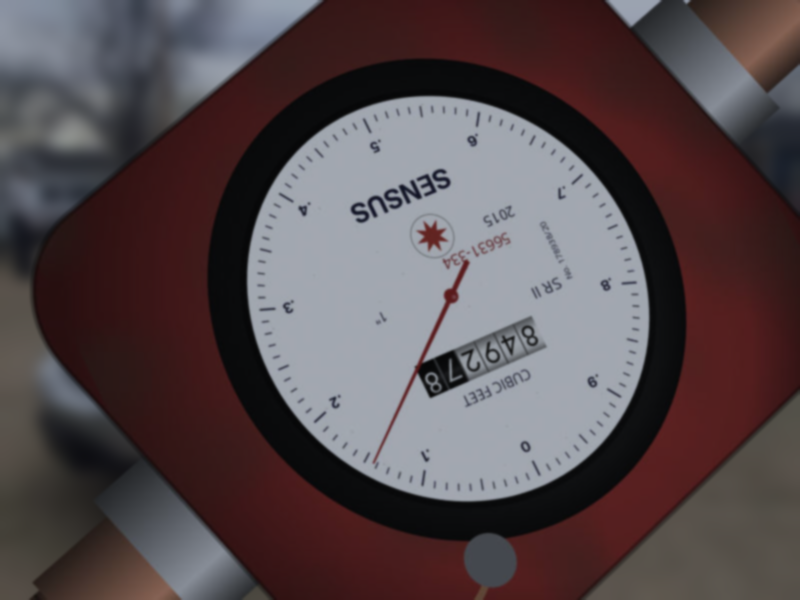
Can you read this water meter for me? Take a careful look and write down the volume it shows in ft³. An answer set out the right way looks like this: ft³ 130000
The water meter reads ft³ 849278.14
